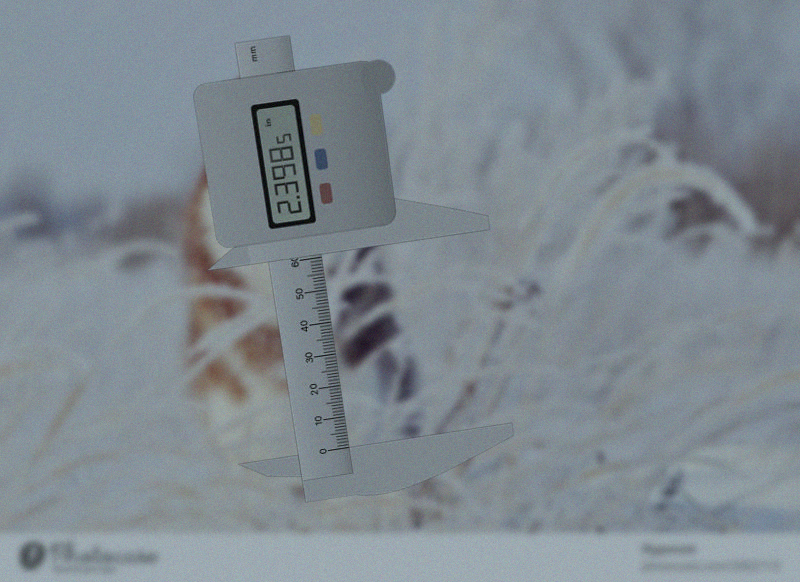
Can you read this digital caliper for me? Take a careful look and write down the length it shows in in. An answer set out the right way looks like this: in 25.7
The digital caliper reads in 2.3985
